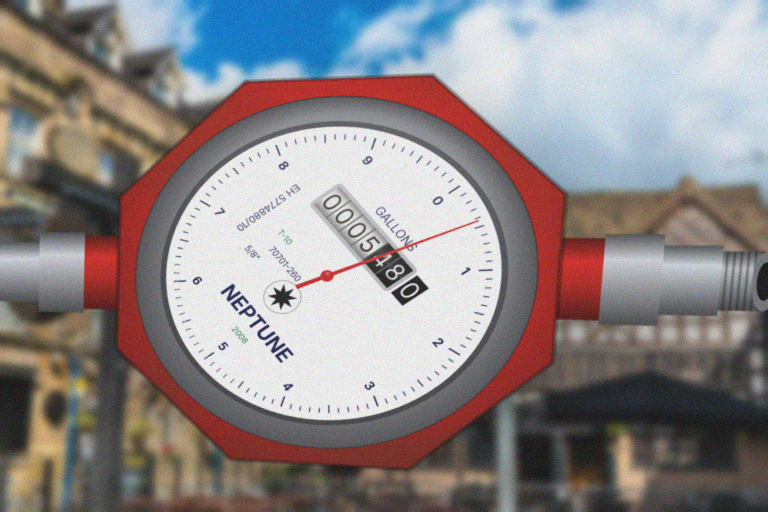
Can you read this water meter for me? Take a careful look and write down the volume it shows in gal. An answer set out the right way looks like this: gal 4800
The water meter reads gal 5480.4
